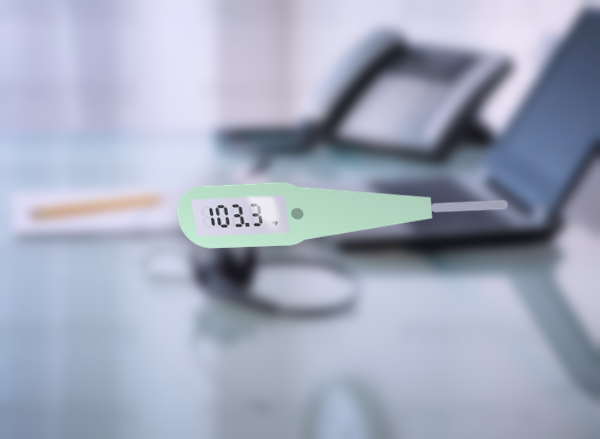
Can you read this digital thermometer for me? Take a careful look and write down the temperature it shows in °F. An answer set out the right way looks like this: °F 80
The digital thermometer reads °F 103.3
